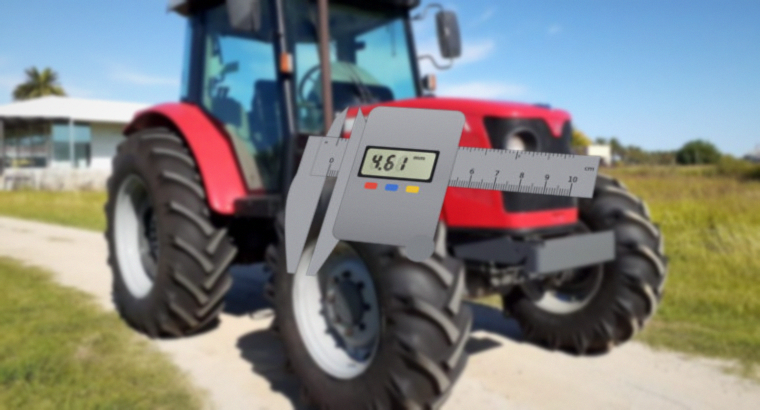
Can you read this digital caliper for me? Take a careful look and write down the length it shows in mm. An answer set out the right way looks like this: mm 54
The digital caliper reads mm 4.61
